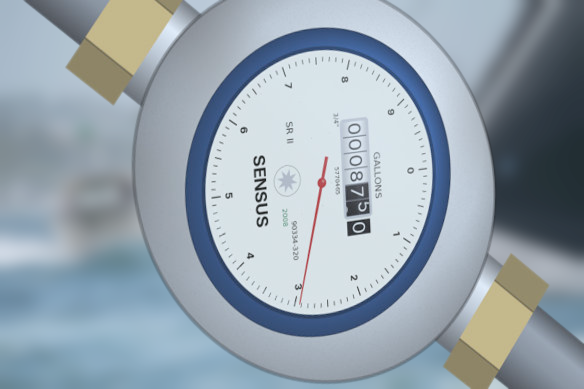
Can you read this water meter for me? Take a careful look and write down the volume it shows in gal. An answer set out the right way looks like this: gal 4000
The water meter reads gal 8752.9
